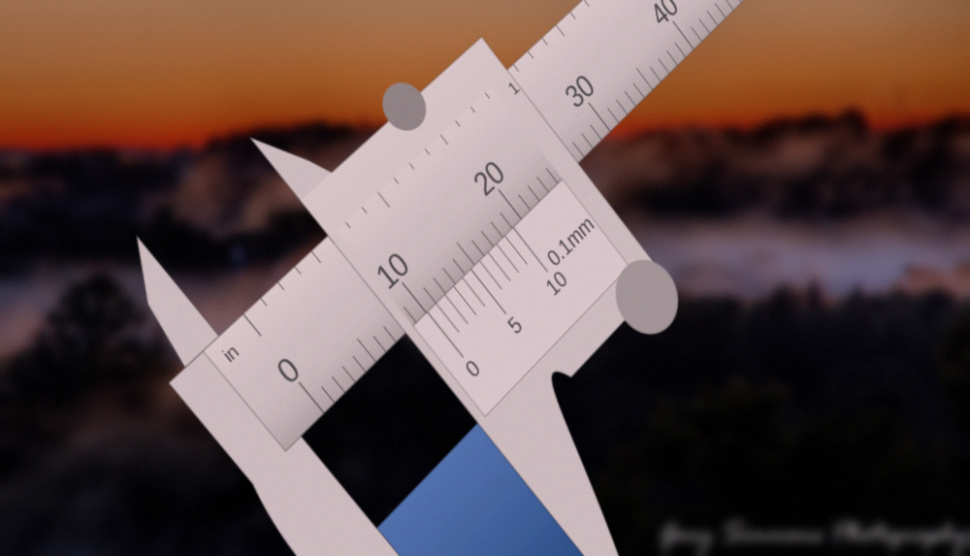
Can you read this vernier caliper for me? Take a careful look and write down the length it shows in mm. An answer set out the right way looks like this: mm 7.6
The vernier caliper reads mm 10.1
